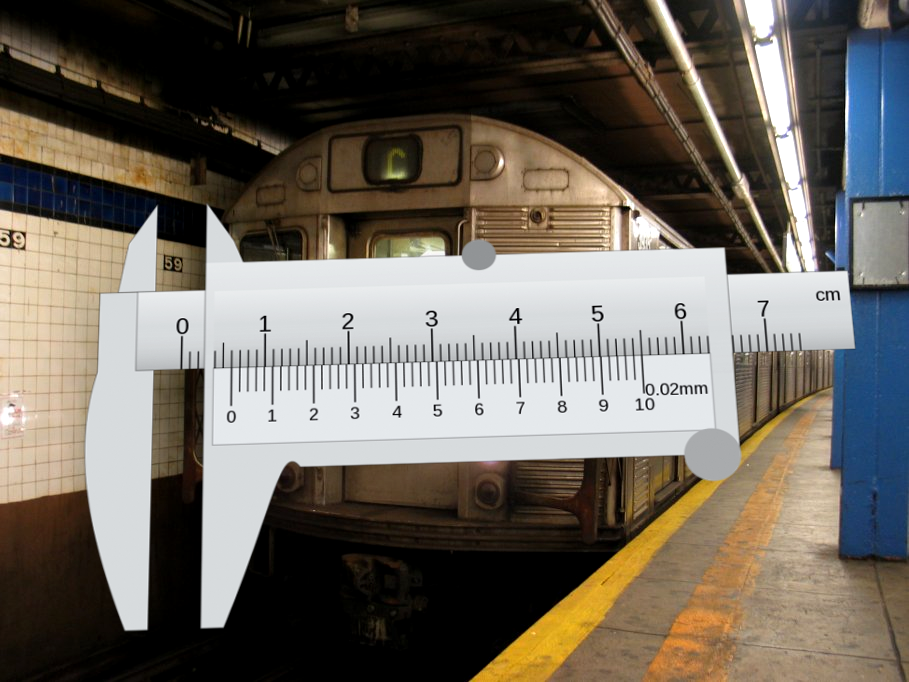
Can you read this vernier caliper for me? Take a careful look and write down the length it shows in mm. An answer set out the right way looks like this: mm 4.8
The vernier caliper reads mm 6.0
